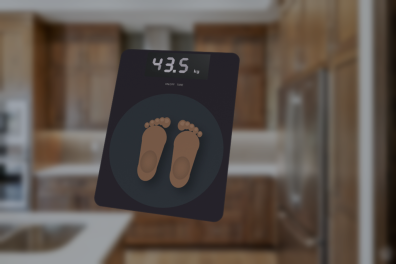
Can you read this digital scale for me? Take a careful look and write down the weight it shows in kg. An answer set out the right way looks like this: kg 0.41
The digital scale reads kg 43.5
